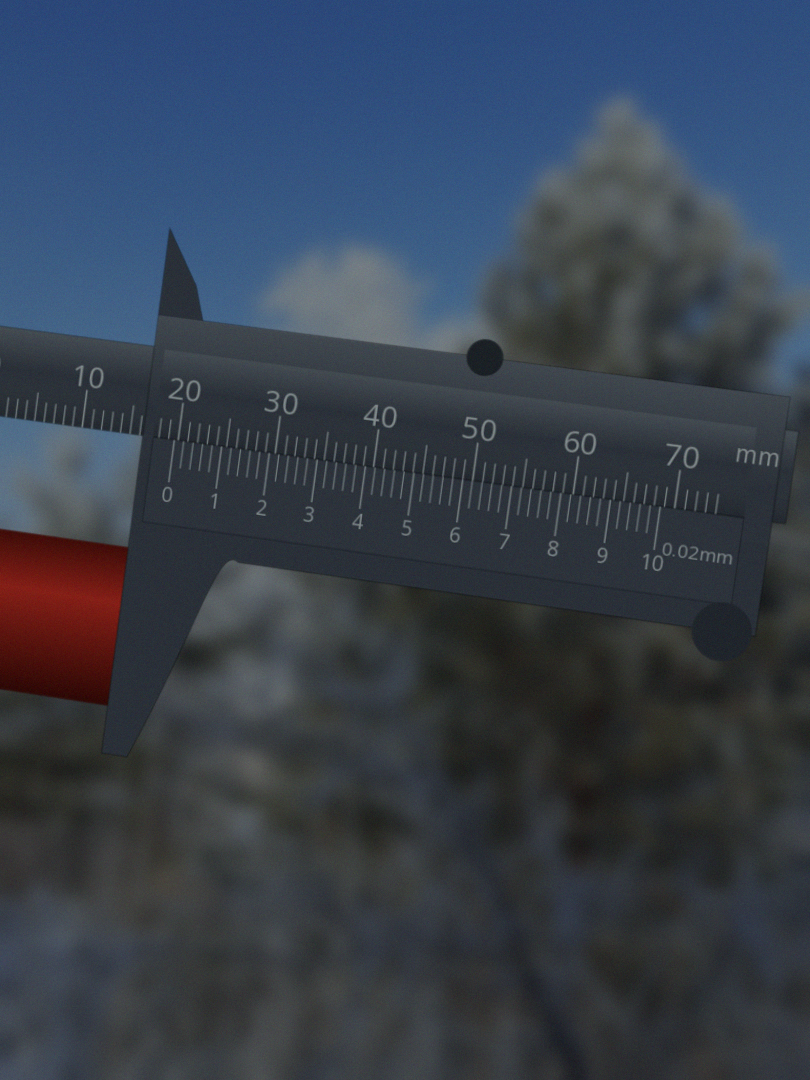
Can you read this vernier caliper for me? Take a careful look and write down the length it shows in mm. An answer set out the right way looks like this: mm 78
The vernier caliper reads mm 19.6
